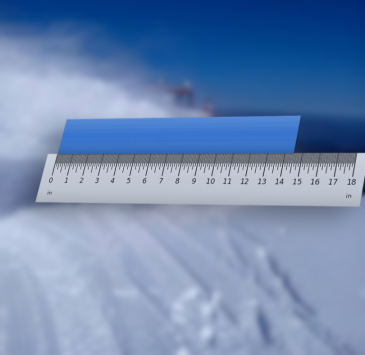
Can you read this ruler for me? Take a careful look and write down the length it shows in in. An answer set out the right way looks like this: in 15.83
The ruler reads in 14.5
